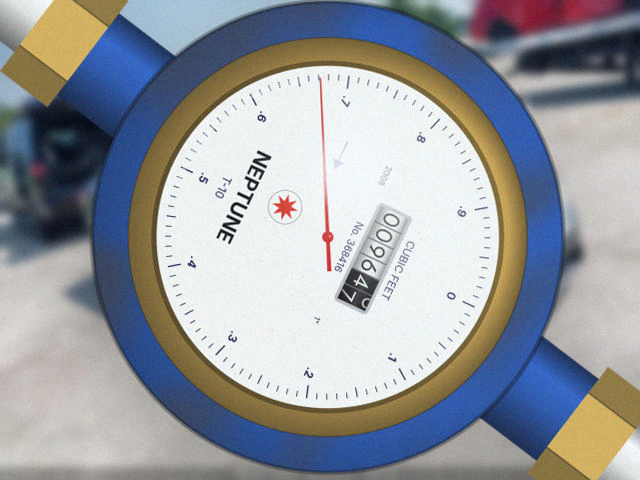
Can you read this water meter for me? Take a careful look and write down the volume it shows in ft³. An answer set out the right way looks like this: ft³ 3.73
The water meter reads ft³ 9646.67
